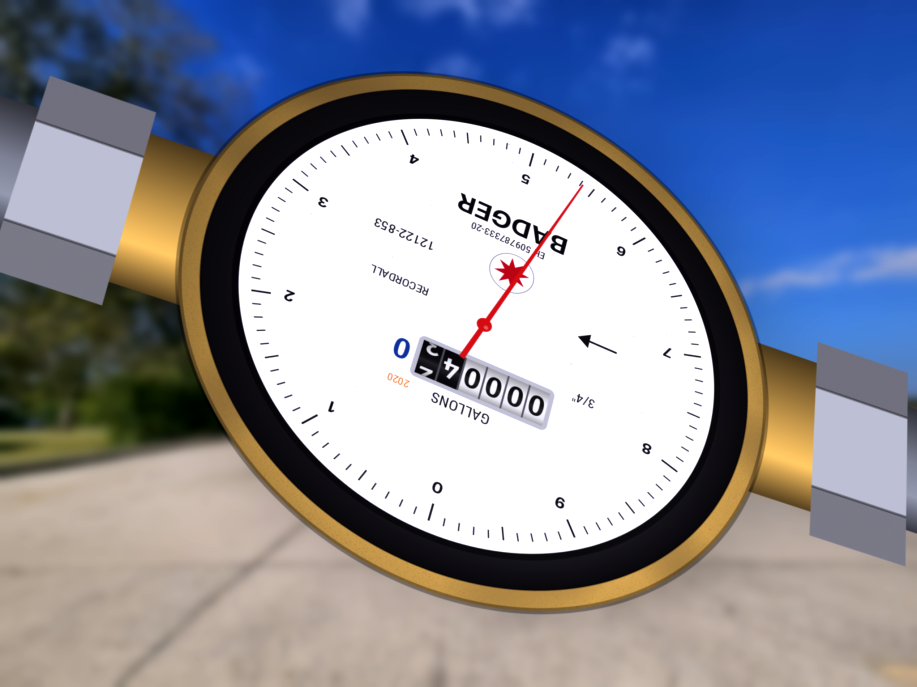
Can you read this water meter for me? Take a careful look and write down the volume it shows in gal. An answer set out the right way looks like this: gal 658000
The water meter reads gal 425.4
